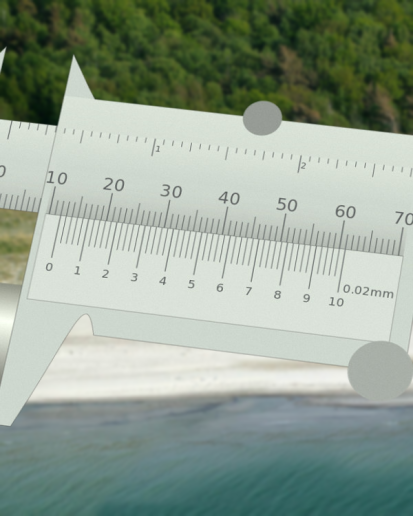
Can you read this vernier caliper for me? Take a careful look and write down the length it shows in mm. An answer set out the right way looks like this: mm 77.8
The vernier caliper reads mm 12.0
